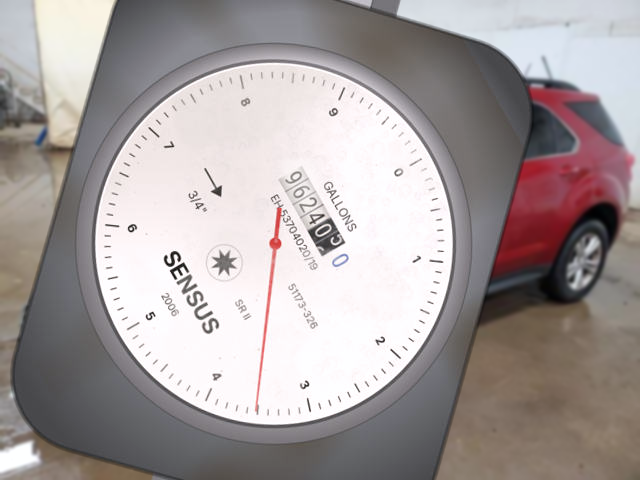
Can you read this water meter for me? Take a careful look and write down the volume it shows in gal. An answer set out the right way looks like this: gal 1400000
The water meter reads gal 9624053.5
